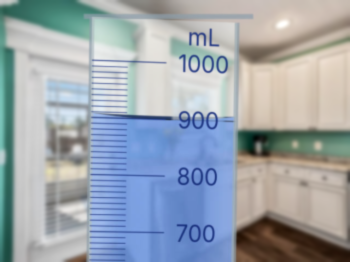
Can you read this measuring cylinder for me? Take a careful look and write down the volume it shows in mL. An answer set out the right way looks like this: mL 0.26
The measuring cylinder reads mL 900
